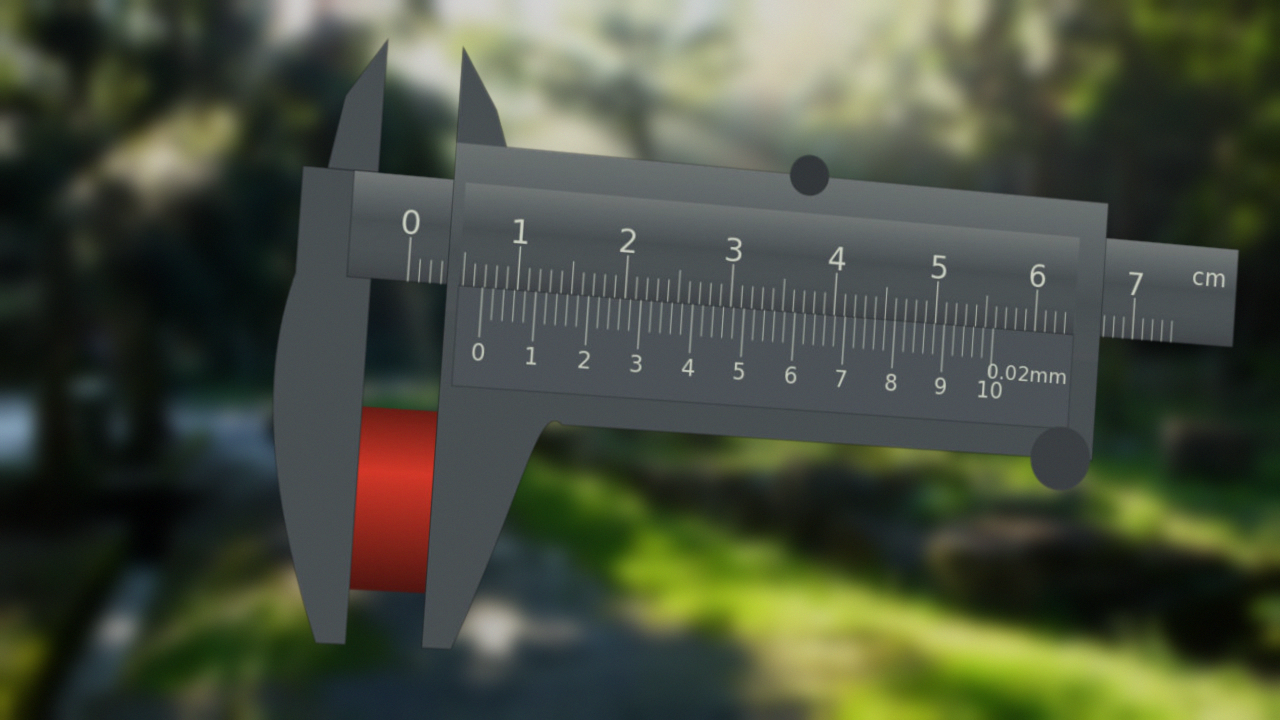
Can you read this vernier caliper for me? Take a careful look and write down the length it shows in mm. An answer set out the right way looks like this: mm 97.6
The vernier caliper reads mm 6.8
